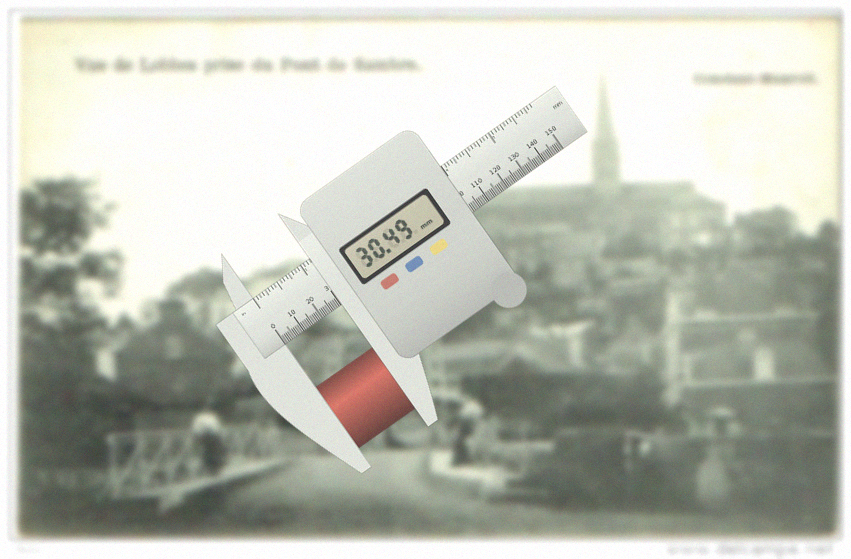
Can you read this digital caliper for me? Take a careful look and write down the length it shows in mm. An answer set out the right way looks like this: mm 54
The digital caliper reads mm 30.49
